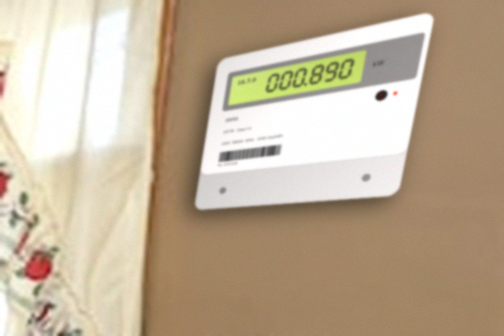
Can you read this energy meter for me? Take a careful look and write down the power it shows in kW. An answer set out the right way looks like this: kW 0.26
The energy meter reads kW 0.890
